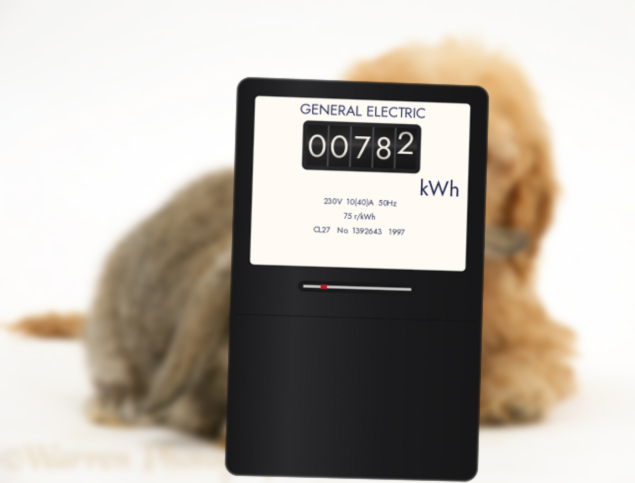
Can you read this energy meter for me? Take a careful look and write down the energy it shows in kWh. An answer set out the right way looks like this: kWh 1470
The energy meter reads kWh 782
